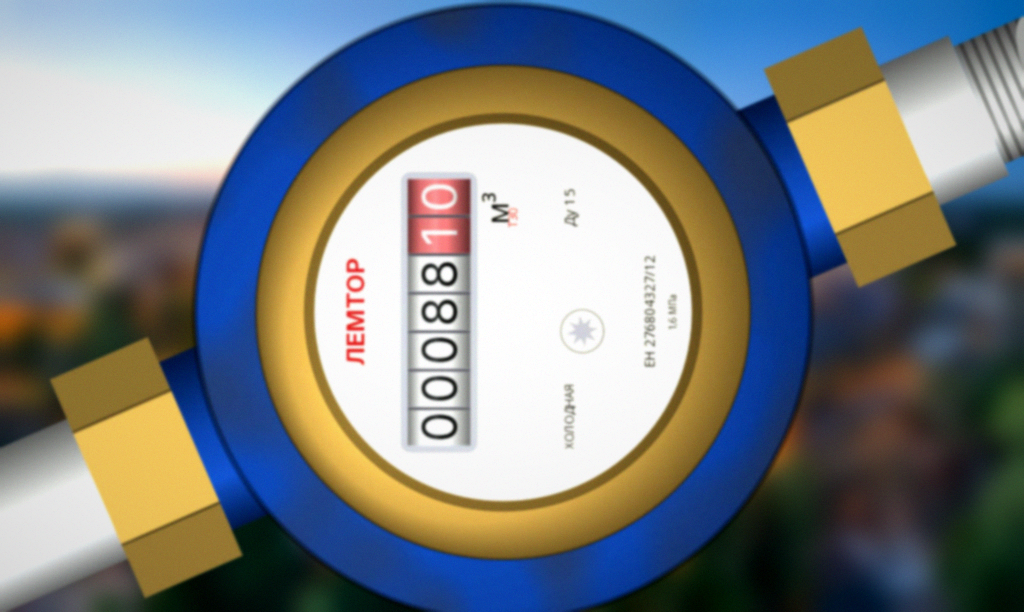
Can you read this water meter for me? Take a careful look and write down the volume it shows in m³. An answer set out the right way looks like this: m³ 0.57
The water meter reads m³ 88.10
